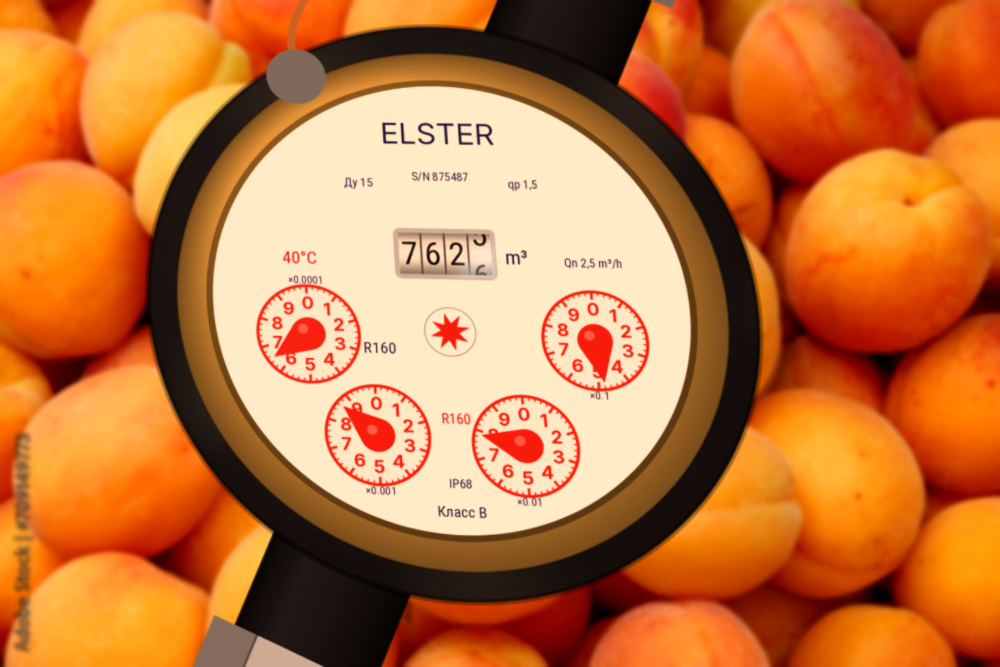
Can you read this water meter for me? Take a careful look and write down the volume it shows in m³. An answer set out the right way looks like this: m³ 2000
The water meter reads m³ 7625.4786
